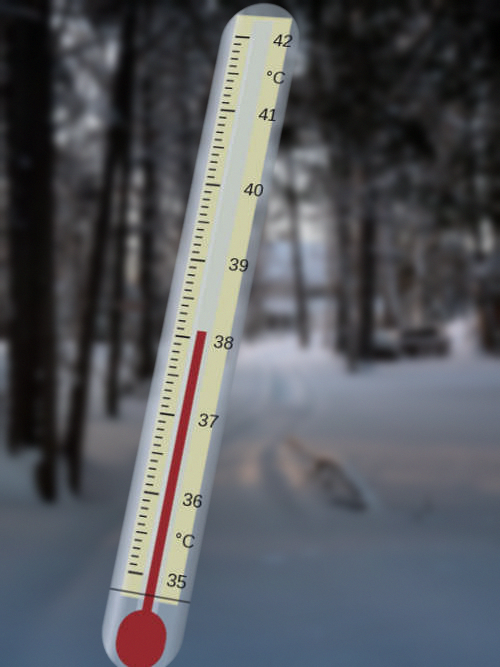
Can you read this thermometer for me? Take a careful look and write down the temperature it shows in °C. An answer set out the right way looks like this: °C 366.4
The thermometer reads °C 38.1
